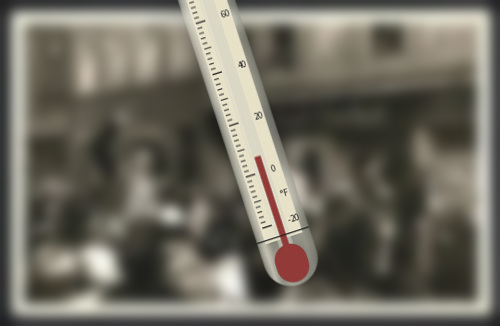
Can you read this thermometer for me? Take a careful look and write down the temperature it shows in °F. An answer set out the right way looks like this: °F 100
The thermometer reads °F 6
